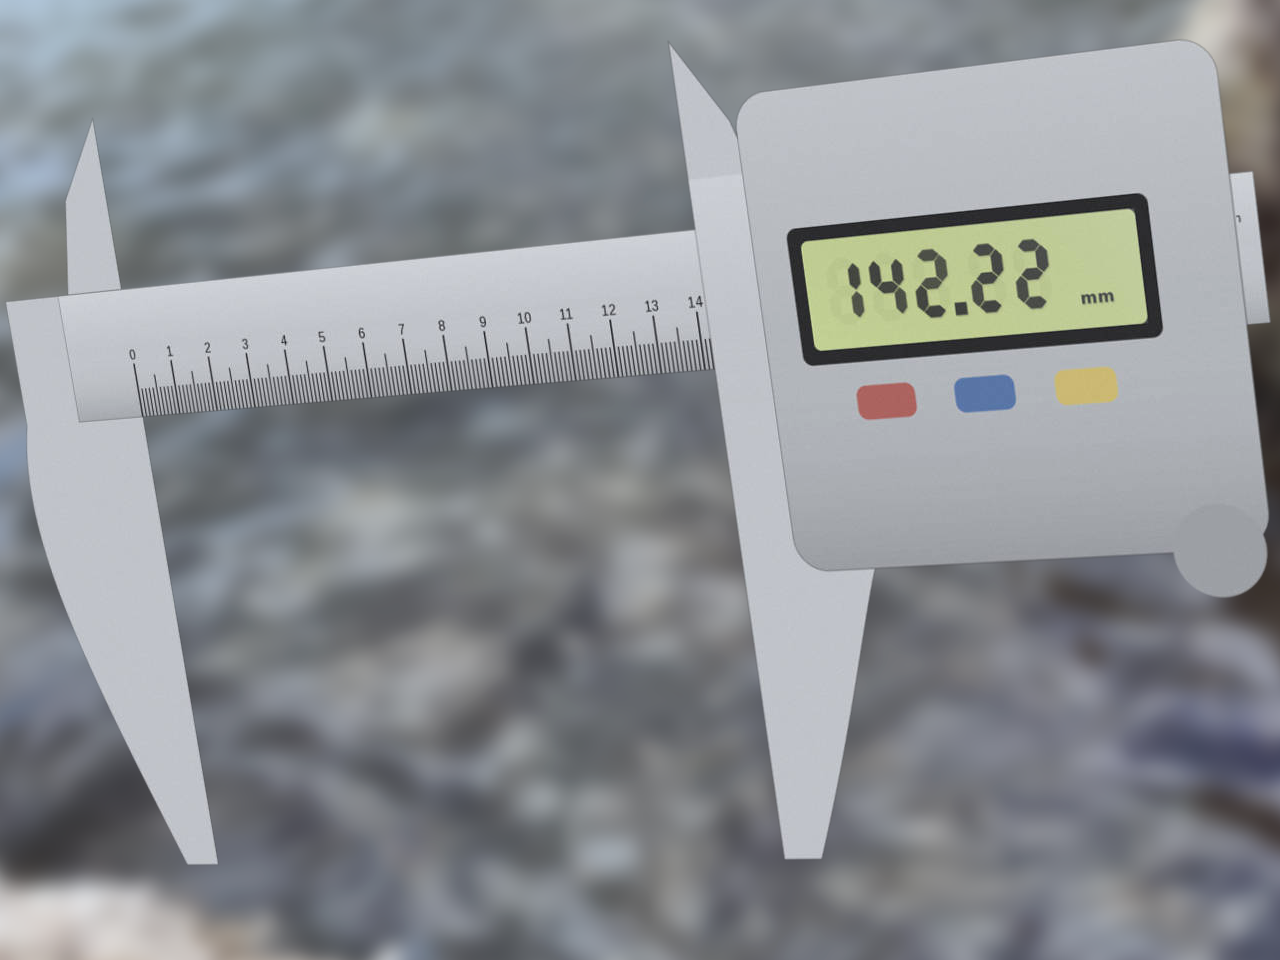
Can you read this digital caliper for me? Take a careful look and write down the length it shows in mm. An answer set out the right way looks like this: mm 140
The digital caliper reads mm 142.22
